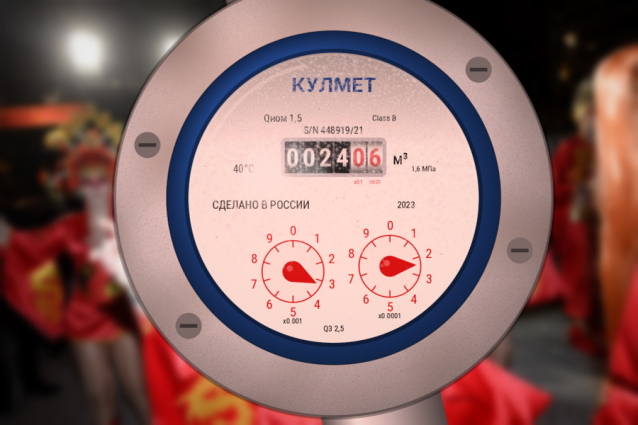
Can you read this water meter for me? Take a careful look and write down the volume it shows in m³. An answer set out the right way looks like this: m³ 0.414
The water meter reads m³ 24.0632
